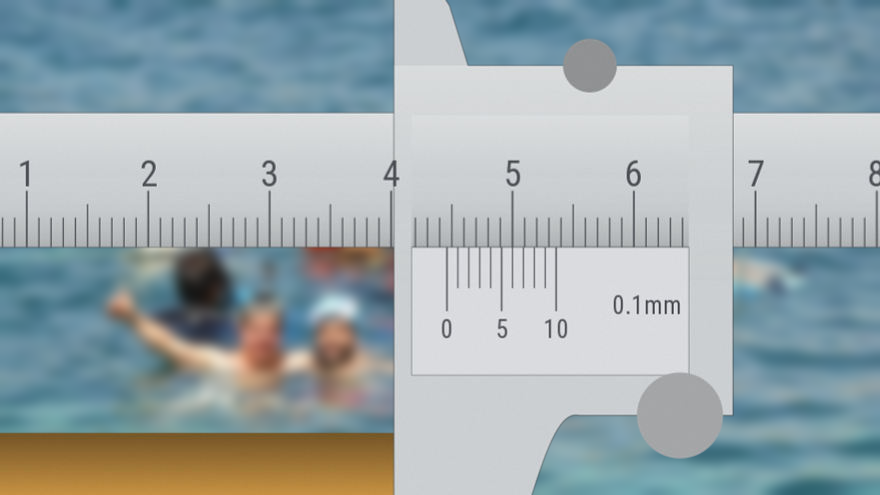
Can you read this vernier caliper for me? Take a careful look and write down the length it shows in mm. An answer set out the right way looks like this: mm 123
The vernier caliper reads mm 44.6
